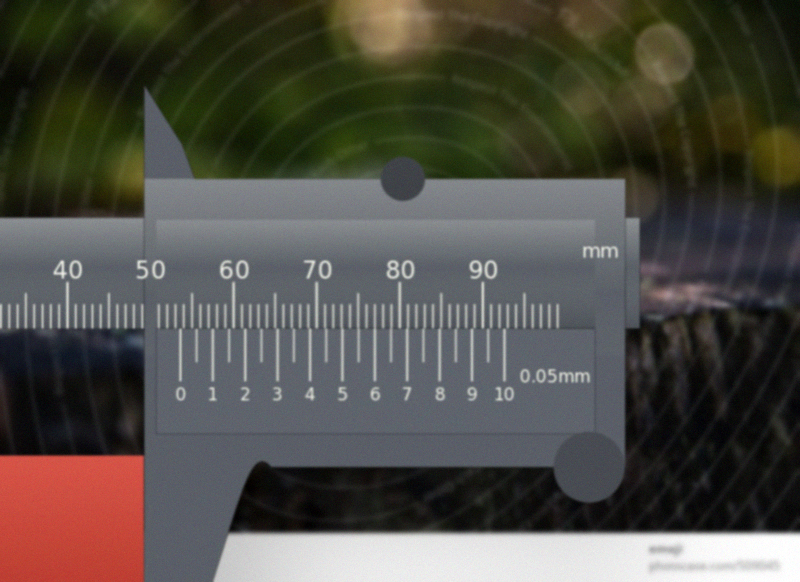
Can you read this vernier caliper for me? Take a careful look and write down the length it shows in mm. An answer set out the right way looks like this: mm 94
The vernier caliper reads mm 53.6
